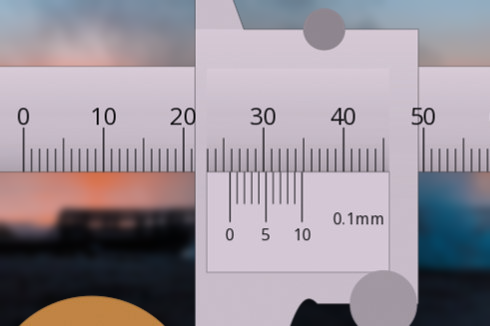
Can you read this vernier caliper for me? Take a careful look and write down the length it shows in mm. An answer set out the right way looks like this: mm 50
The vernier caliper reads mm 25.8
